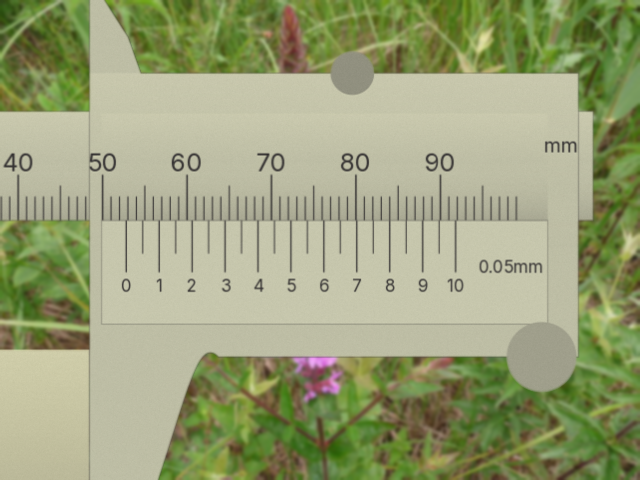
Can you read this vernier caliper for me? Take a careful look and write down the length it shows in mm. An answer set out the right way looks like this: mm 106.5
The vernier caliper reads mm 52.8
